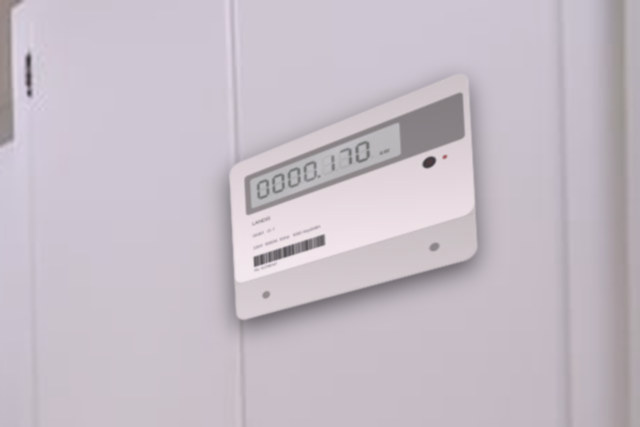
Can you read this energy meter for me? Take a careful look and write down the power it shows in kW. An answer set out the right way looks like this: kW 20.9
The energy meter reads kW 0.170
